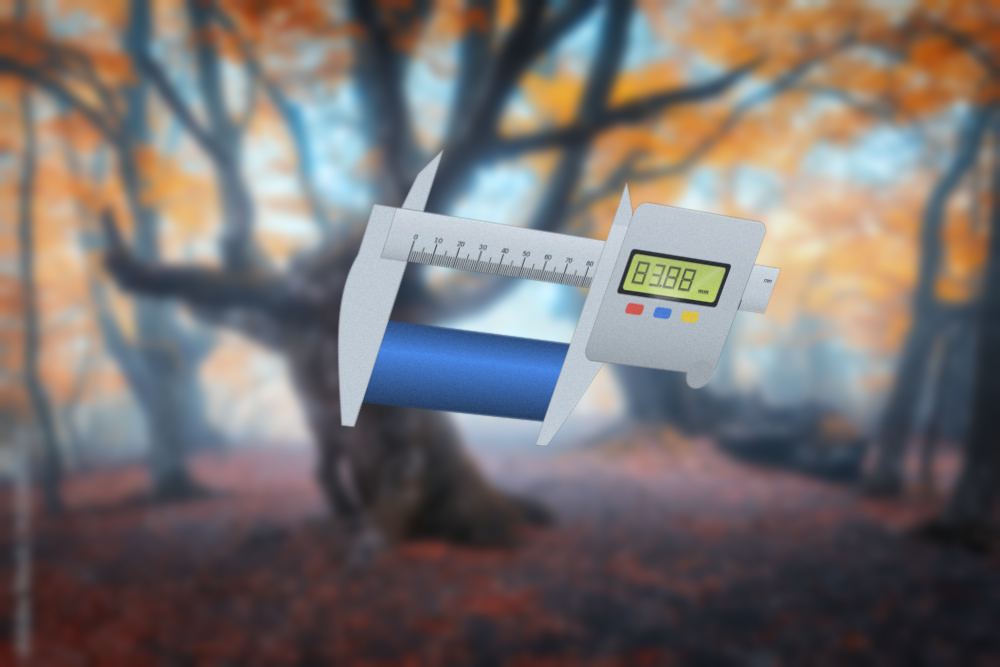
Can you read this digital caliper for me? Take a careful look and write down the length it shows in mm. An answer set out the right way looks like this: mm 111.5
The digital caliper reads mm 83.88
